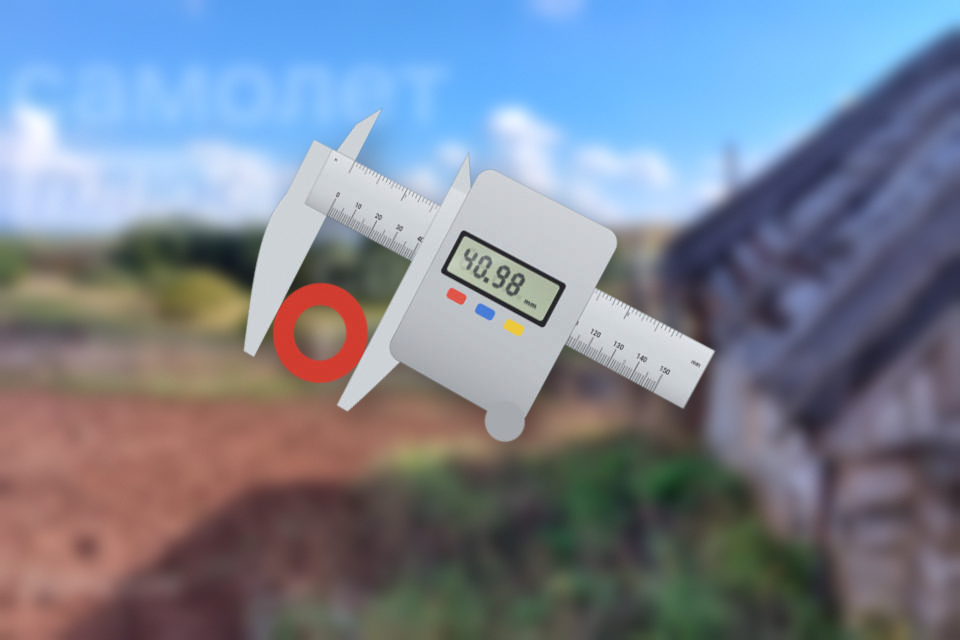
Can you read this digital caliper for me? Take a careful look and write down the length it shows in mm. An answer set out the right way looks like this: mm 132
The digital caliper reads mm 40.98
